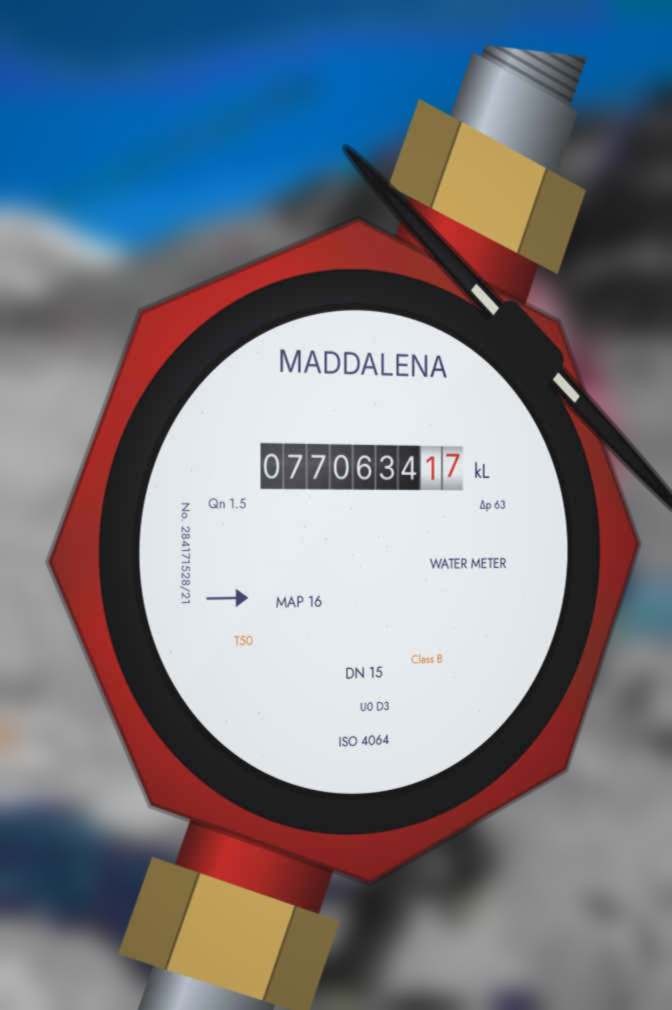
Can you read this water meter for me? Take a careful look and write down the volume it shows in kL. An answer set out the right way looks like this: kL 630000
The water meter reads kL 770634.17
